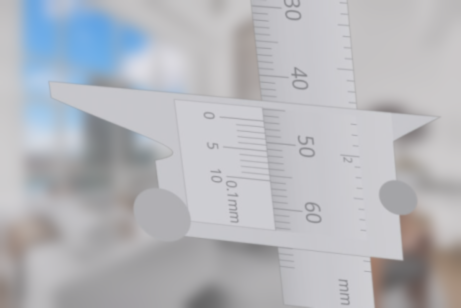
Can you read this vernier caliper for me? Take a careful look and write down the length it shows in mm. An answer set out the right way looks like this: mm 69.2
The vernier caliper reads mm 46.8
